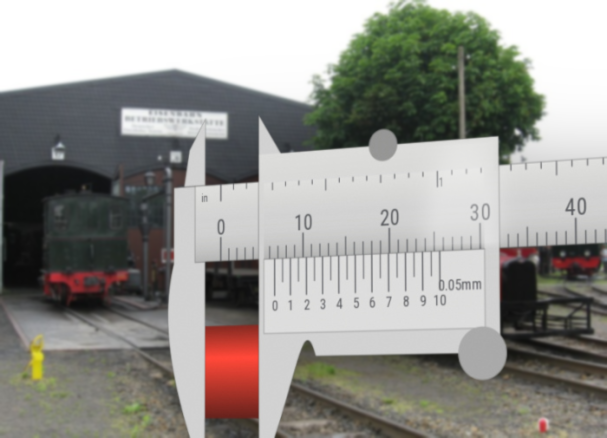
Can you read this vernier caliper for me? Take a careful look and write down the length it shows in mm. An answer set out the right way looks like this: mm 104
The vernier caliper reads mm 6.6
